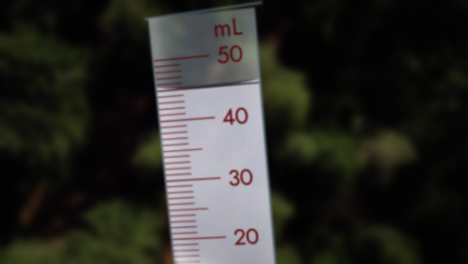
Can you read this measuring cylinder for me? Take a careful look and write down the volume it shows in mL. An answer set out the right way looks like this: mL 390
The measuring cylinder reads mL 45
